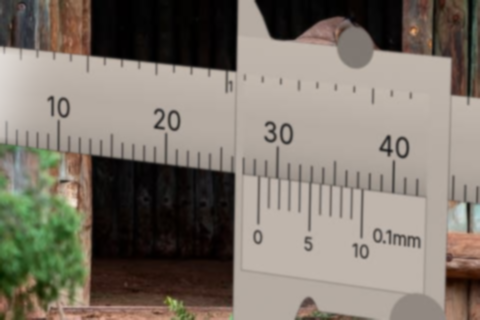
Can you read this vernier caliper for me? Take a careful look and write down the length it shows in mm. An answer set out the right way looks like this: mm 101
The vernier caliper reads mm 28.4
